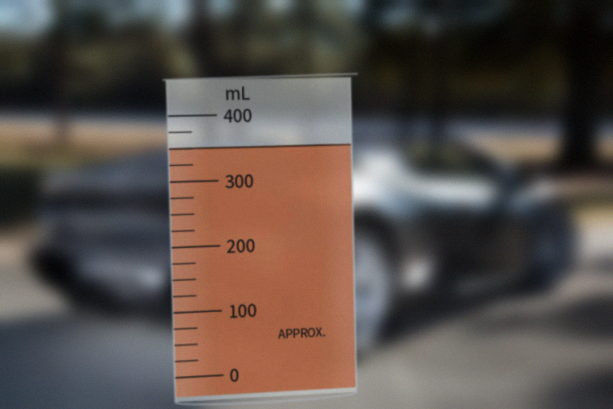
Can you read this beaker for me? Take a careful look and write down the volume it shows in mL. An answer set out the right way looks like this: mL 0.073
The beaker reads mL 350
